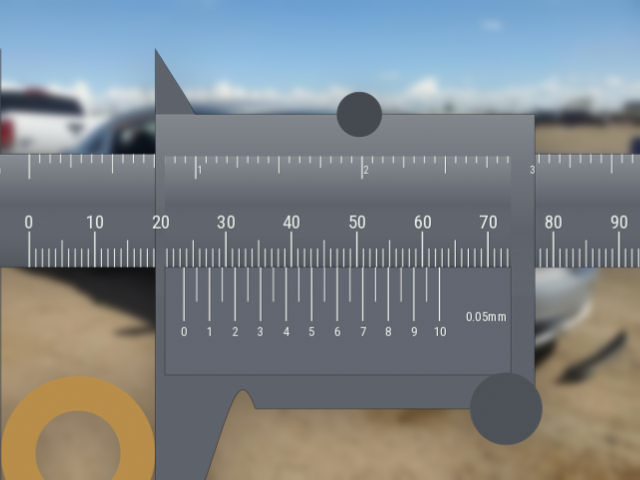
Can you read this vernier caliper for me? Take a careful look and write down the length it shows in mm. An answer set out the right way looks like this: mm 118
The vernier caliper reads mm 23.6
